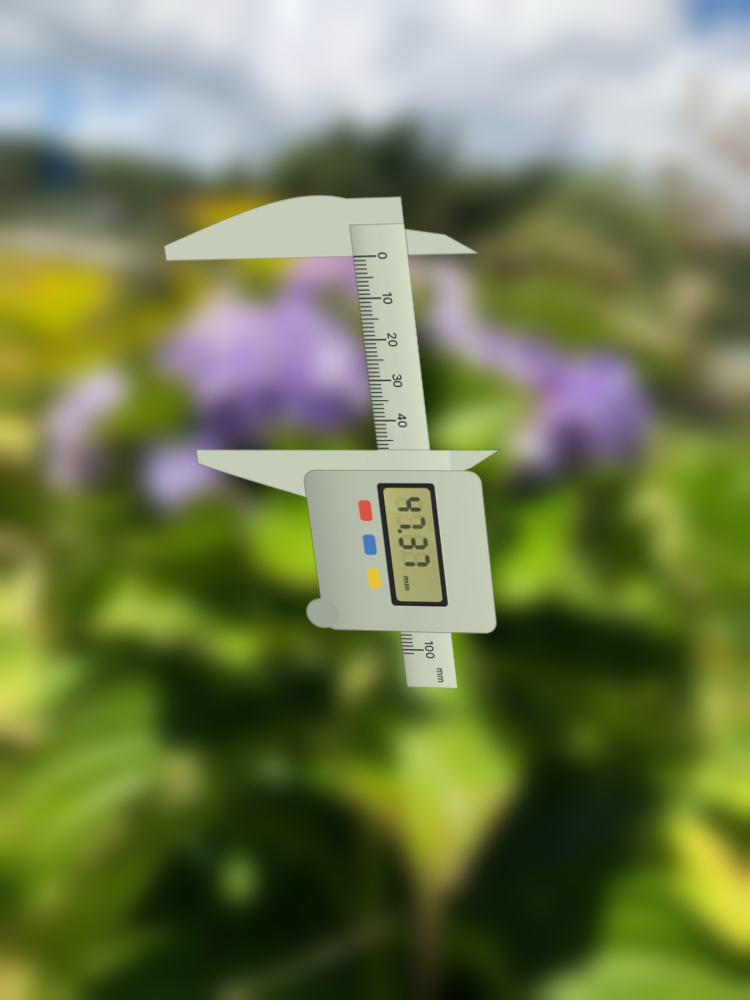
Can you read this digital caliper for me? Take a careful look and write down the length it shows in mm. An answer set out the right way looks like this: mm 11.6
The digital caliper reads mm 47.37
